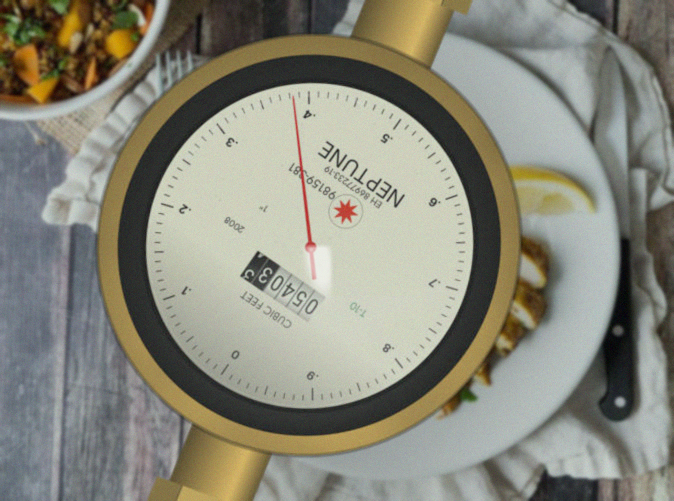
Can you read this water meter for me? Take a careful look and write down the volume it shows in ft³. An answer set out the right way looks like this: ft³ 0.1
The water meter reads ft³ 54033.38
